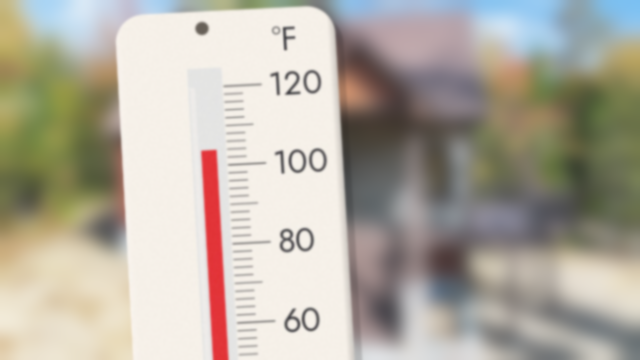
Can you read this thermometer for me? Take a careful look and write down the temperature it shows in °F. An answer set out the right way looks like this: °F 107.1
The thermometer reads °F 104
